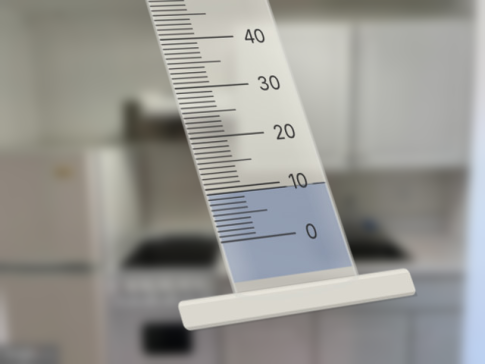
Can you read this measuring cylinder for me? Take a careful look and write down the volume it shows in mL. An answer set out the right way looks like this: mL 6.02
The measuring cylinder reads mL 9
